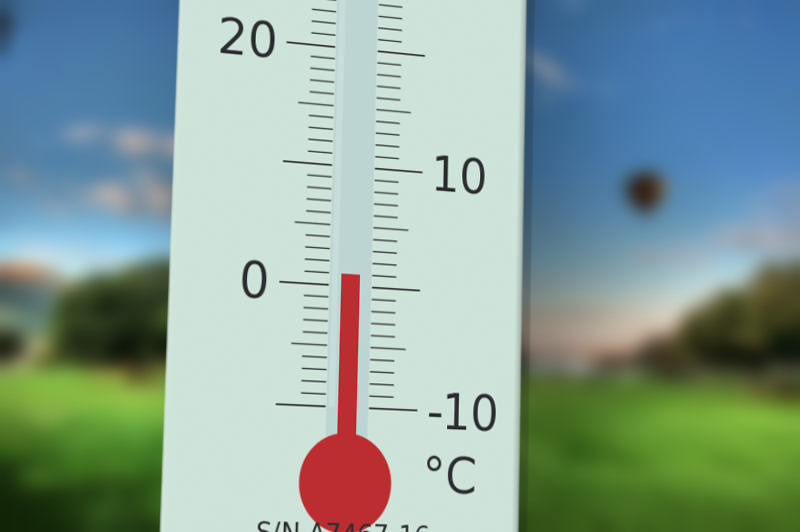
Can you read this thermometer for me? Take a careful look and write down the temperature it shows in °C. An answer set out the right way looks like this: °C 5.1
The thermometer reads °C 1
